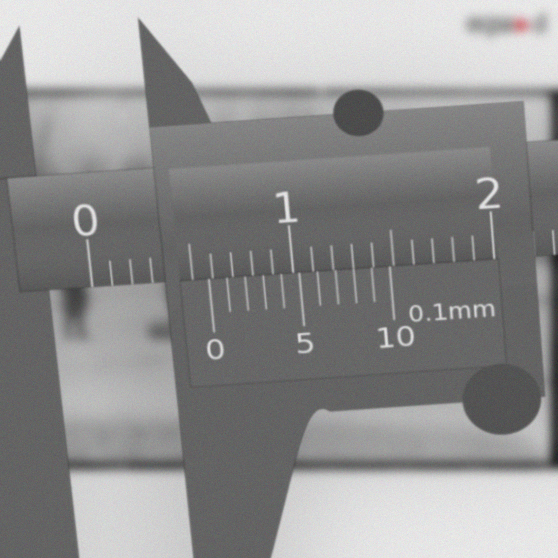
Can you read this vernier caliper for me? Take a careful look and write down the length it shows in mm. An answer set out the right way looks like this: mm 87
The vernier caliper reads mm 5.8
